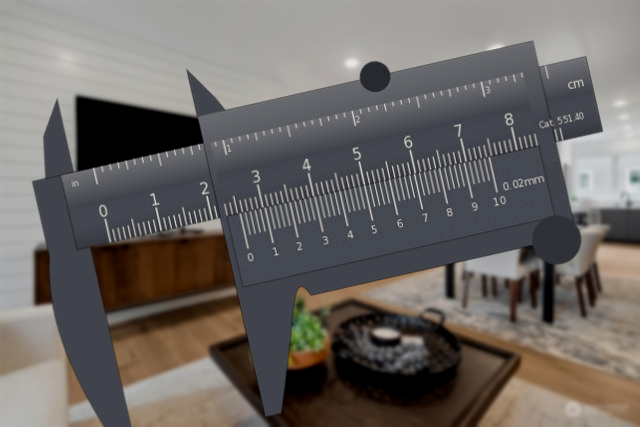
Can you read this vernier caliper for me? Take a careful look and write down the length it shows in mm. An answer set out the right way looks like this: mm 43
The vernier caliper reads mm 25.5
